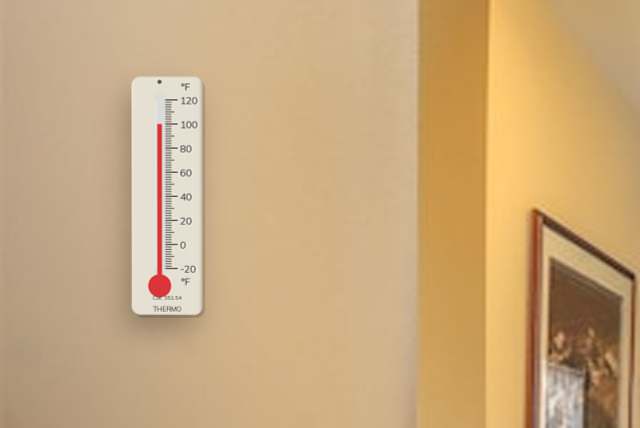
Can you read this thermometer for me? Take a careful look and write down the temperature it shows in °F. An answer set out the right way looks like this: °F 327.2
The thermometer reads °F 100
